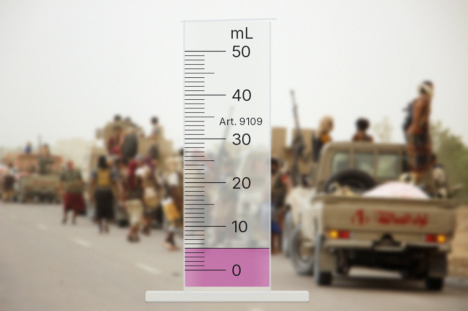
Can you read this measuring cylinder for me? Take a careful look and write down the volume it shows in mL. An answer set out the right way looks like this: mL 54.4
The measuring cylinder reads mL 5
